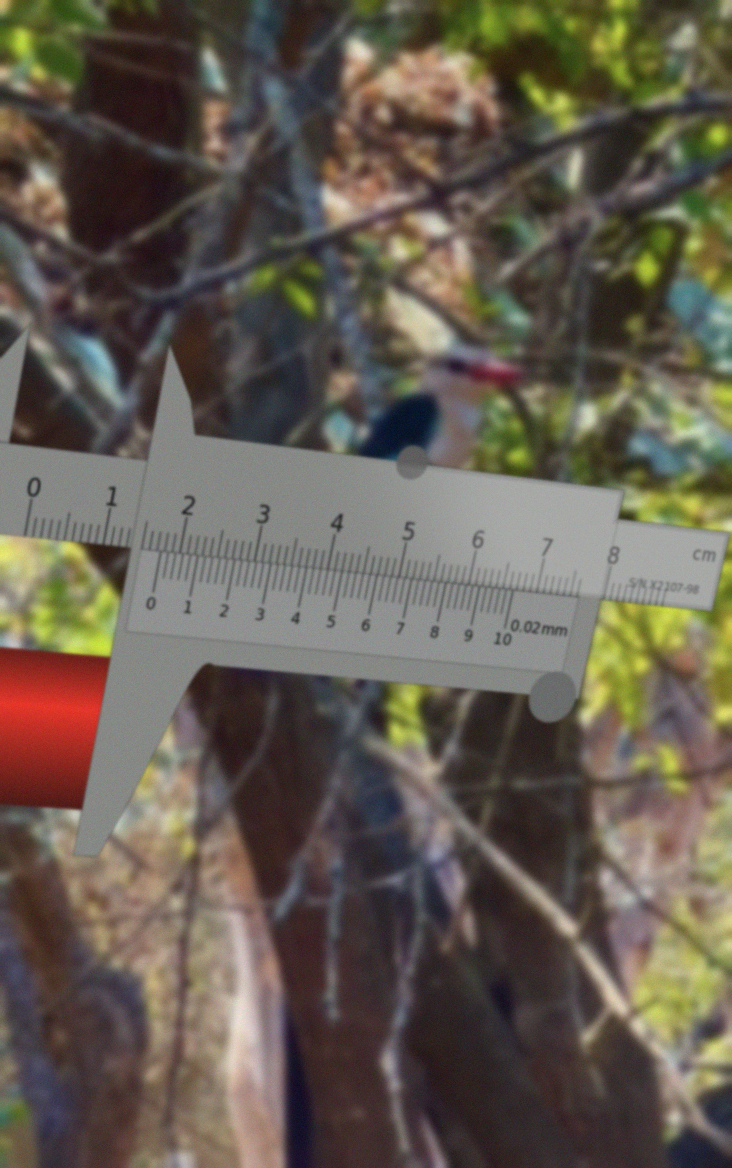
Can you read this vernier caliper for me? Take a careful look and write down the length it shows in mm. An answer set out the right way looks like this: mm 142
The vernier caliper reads mm 17.5
